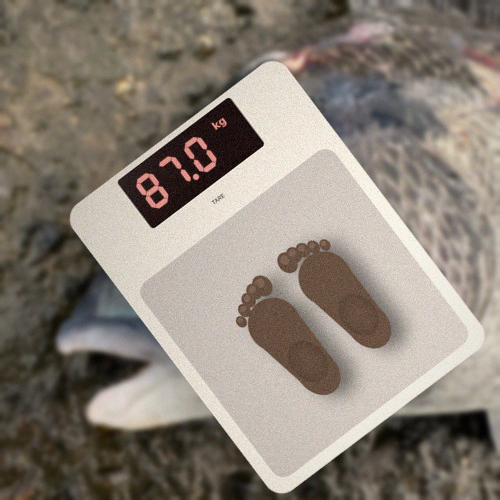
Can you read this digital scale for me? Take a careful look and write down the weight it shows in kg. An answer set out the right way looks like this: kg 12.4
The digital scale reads kg 87.0
